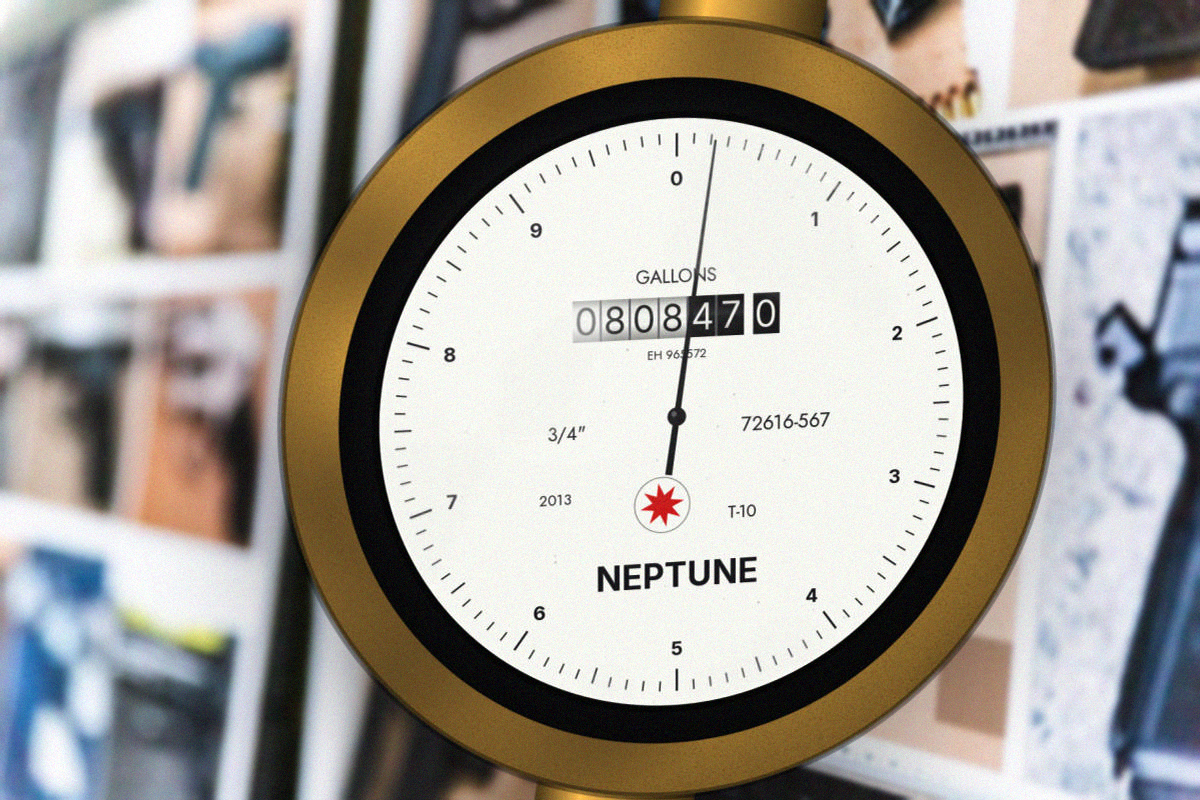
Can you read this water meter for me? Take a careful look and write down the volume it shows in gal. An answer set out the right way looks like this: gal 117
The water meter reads gal 808470.2
